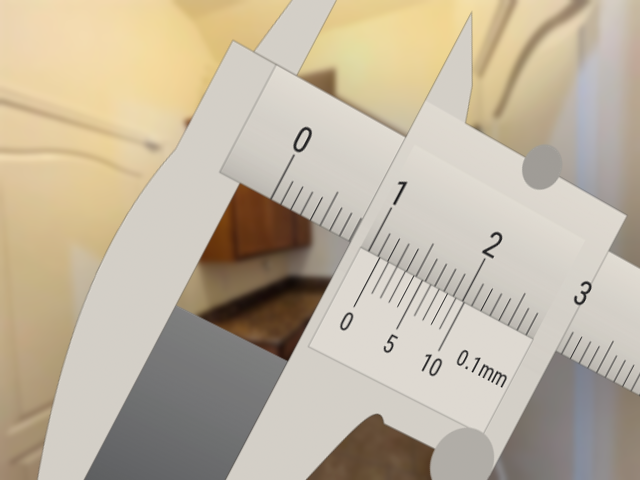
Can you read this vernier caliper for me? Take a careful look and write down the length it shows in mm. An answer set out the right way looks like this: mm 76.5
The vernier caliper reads mm 11.2
